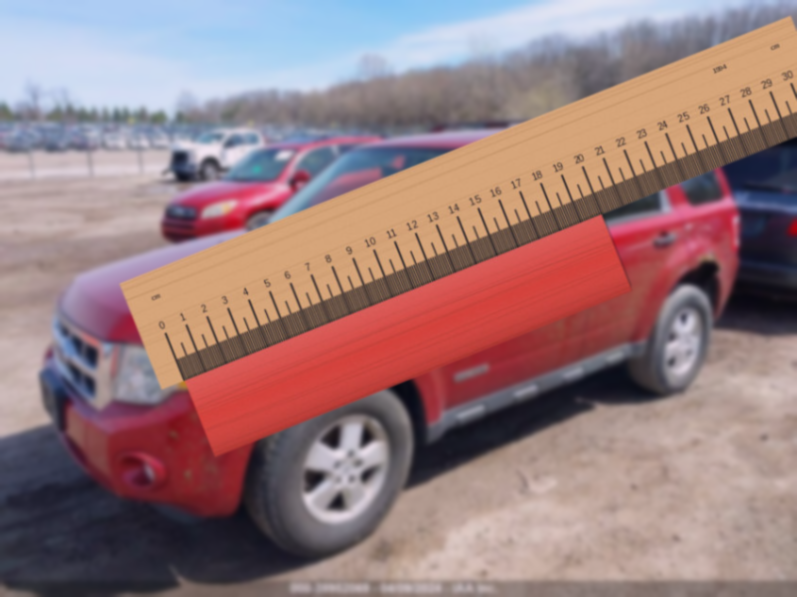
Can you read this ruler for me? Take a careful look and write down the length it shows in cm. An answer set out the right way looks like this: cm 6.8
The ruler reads cm 20
